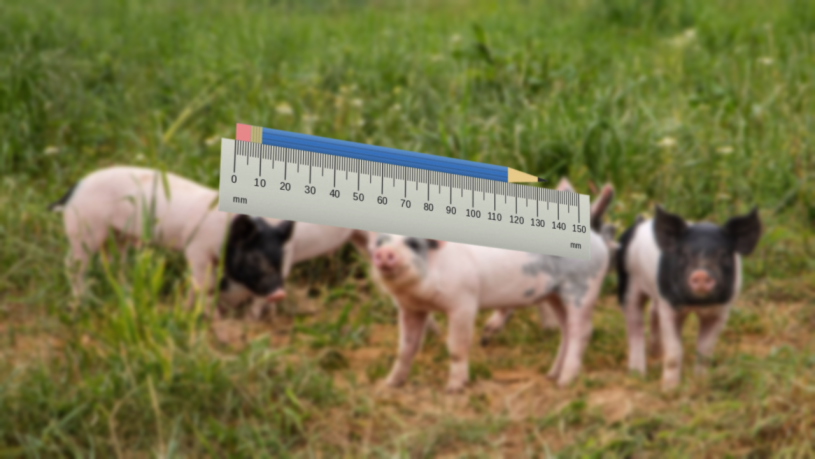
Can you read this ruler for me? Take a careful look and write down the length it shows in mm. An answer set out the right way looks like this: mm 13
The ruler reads mm 135
